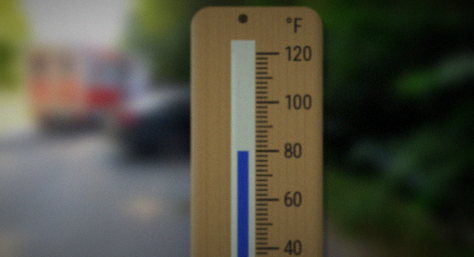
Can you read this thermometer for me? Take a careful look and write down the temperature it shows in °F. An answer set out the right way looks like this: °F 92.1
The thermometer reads °F 80
